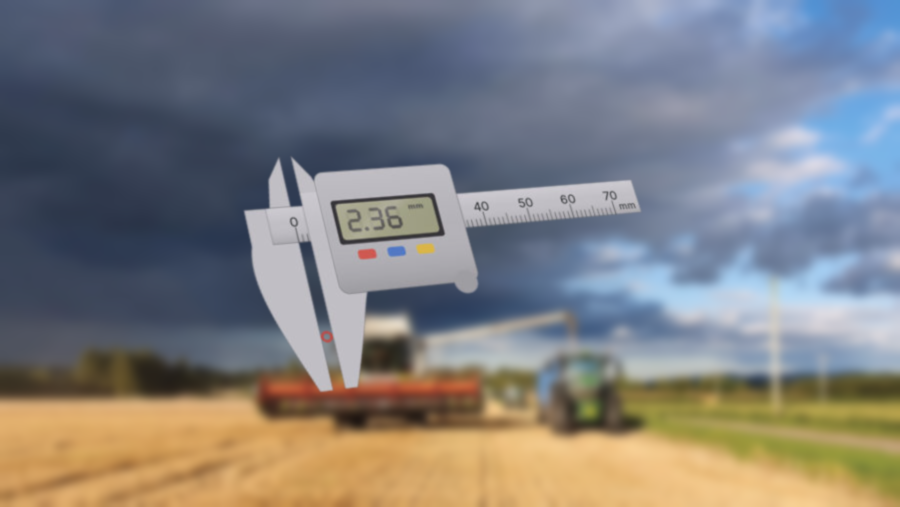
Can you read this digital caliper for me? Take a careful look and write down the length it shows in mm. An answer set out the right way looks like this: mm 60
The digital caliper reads mm 2.36
